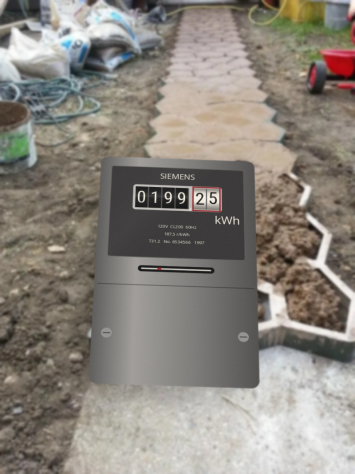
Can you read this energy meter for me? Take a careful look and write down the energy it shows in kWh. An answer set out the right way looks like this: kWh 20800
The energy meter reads kWh 199.25
